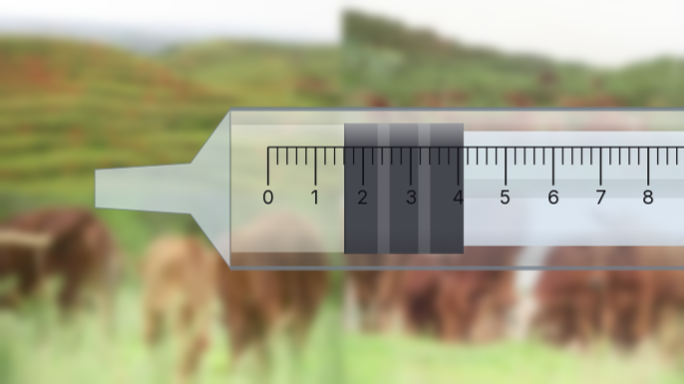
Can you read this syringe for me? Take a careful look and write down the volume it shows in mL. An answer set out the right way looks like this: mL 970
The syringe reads mL 1.6
